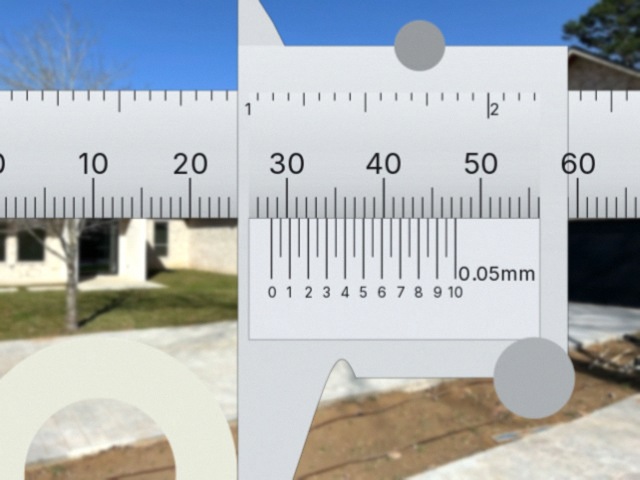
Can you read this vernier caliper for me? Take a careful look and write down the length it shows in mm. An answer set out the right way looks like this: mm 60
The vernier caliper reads mm 28.4
